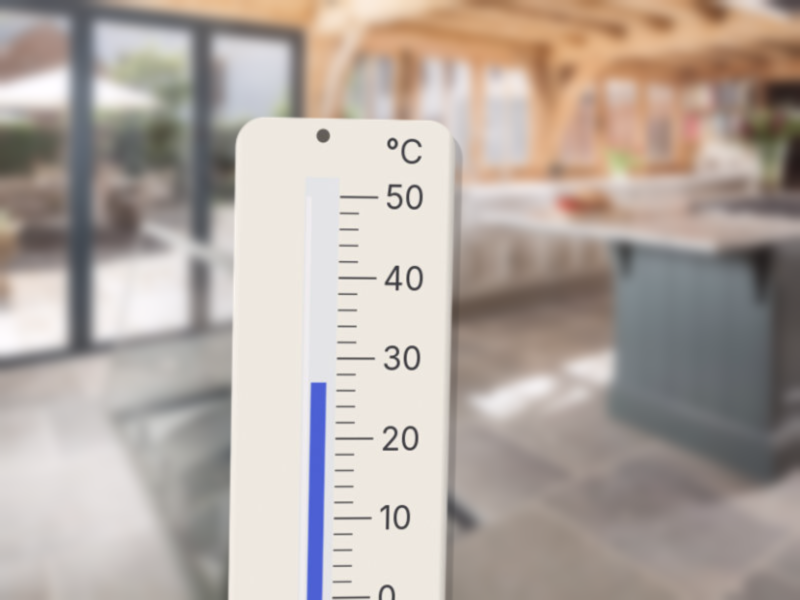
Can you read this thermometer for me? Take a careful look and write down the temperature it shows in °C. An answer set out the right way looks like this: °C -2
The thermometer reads °C 27
